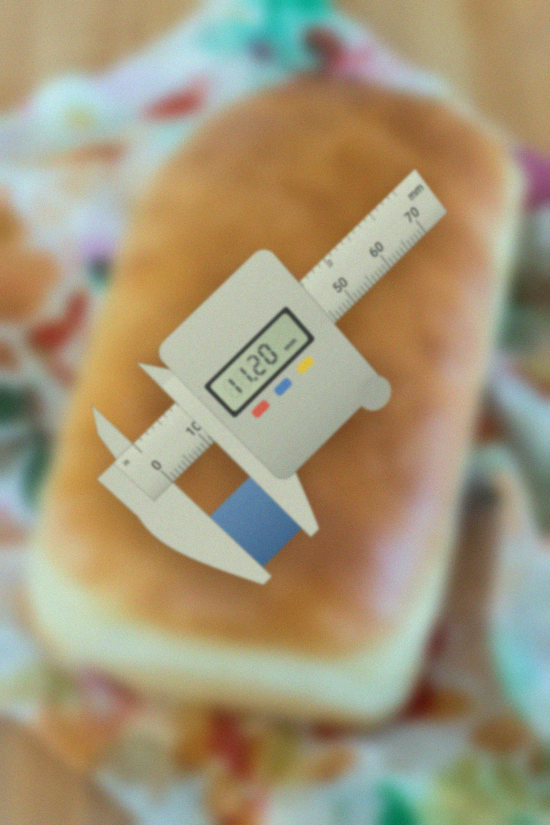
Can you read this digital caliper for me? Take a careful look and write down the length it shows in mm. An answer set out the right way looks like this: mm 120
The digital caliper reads mm 11.20
